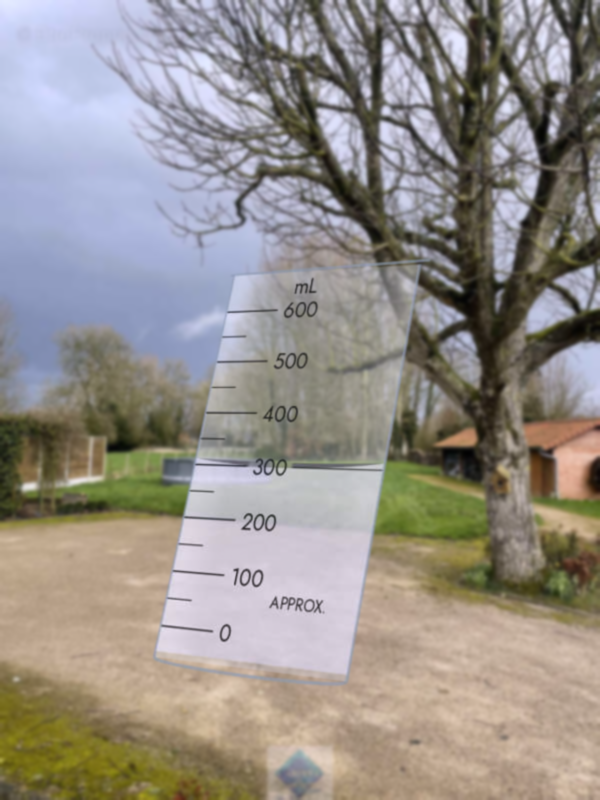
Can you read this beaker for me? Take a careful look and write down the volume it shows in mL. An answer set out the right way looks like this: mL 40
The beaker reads mL 300
